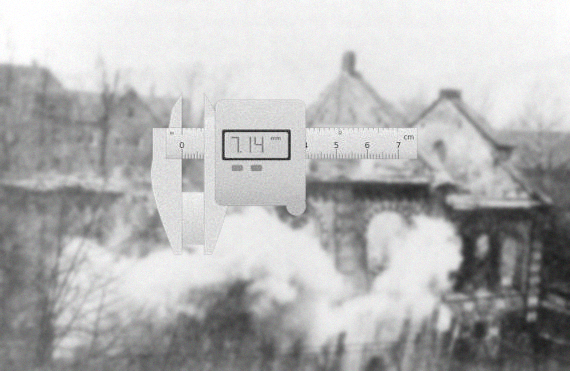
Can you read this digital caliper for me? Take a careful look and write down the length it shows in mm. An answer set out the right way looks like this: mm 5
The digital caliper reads mm 7.14
